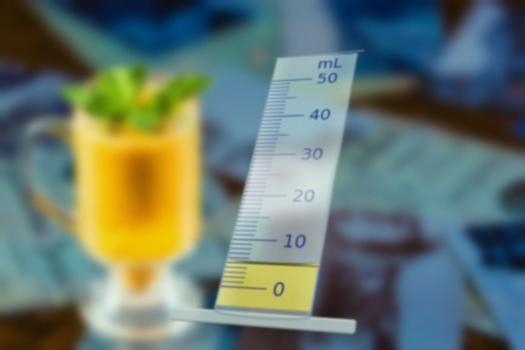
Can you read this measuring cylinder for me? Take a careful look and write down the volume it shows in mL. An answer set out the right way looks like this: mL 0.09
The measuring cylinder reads mL 5
